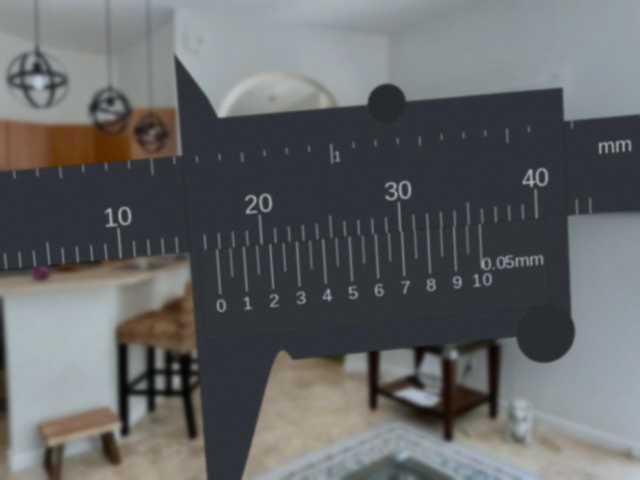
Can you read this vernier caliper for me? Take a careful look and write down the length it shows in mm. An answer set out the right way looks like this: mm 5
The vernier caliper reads mm 16.8
